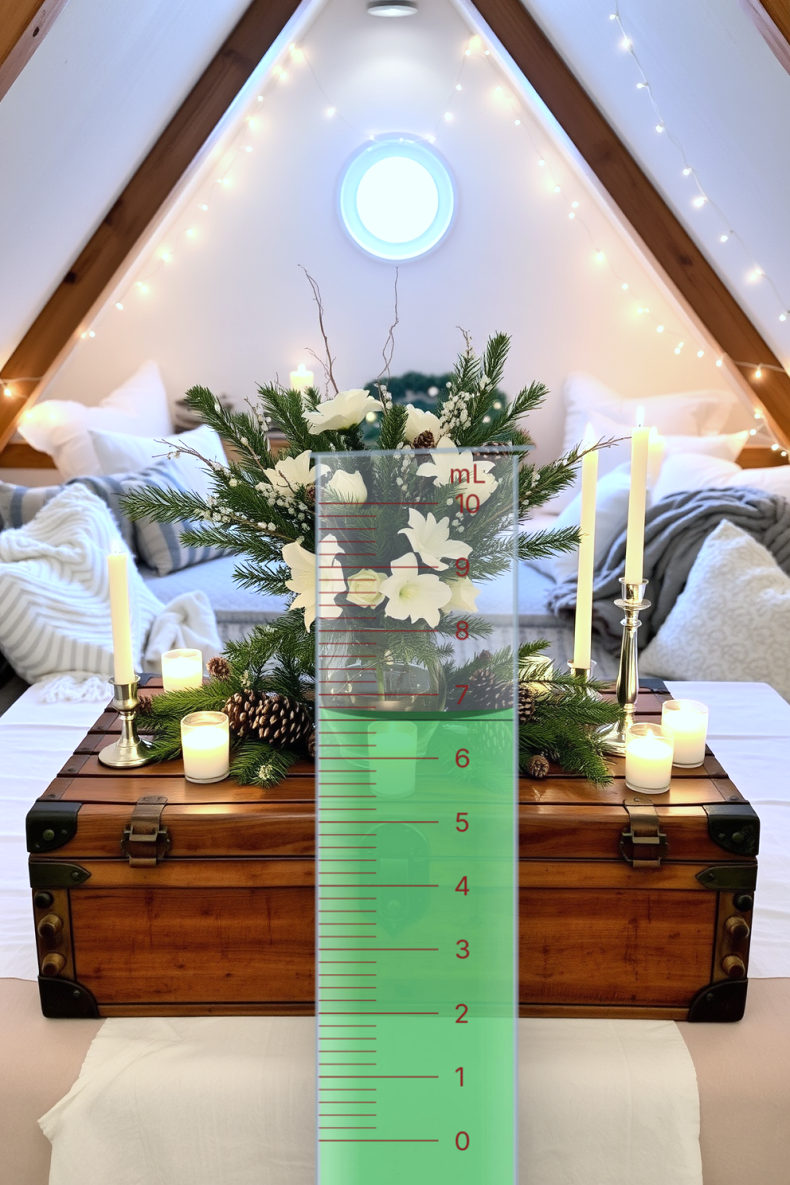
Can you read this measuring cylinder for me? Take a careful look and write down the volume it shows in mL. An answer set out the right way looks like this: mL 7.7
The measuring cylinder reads mL 6.6
